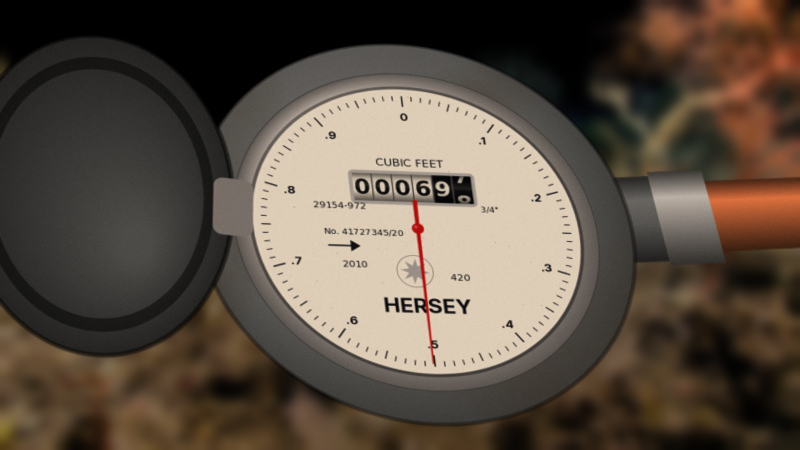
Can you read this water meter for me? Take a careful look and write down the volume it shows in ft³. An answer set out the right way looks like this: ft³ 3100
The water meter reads ft³ 697.50
